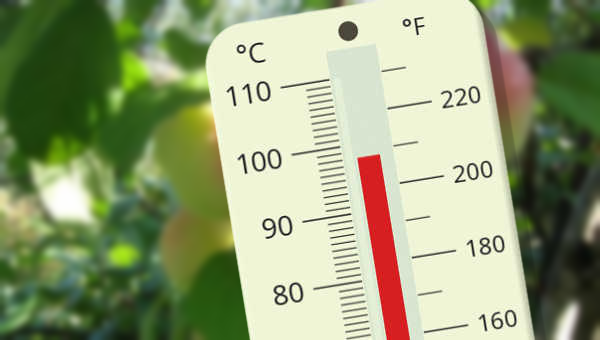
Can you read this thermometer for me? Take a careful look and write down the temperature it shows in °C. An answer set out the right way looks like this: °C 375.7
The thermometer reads °C 98
